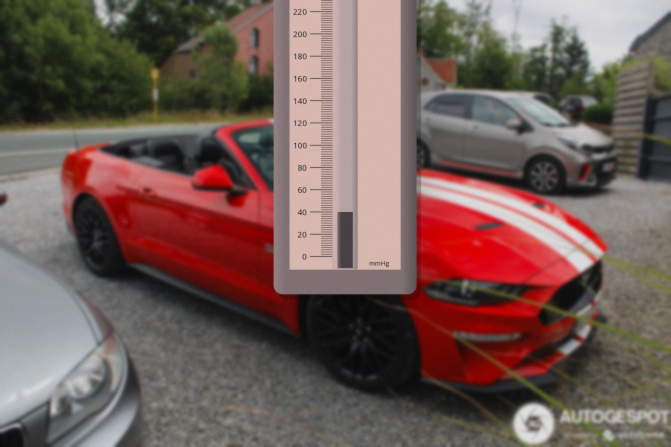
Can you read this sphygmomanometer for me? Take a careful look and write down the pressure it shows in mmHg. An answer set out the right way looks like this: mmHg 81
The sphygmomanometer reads mmHg 40
